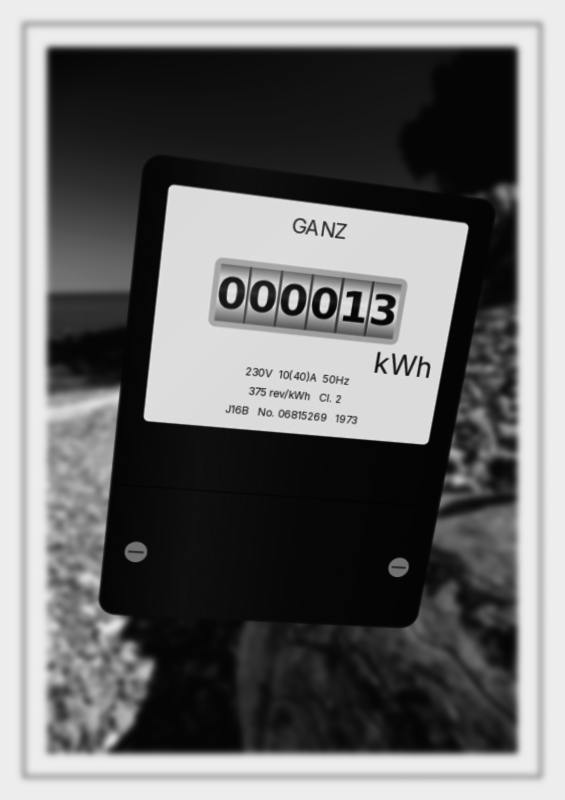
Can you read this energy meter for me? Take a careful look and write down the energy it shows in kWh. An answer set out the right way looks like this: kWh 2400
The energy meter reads kWh 13
